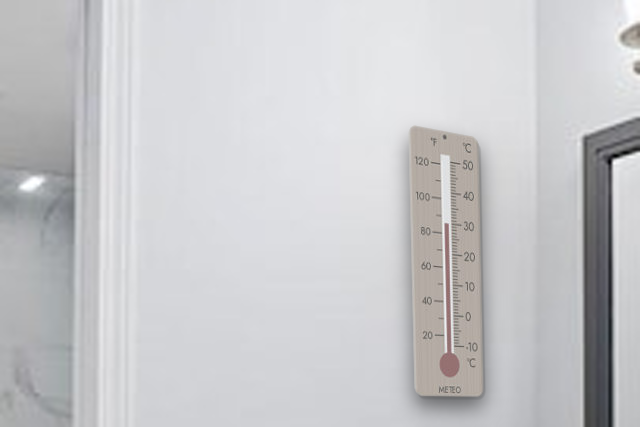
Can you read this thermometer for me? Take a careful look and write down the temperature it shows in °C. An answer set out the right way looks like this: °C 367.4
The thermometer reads °C 30
